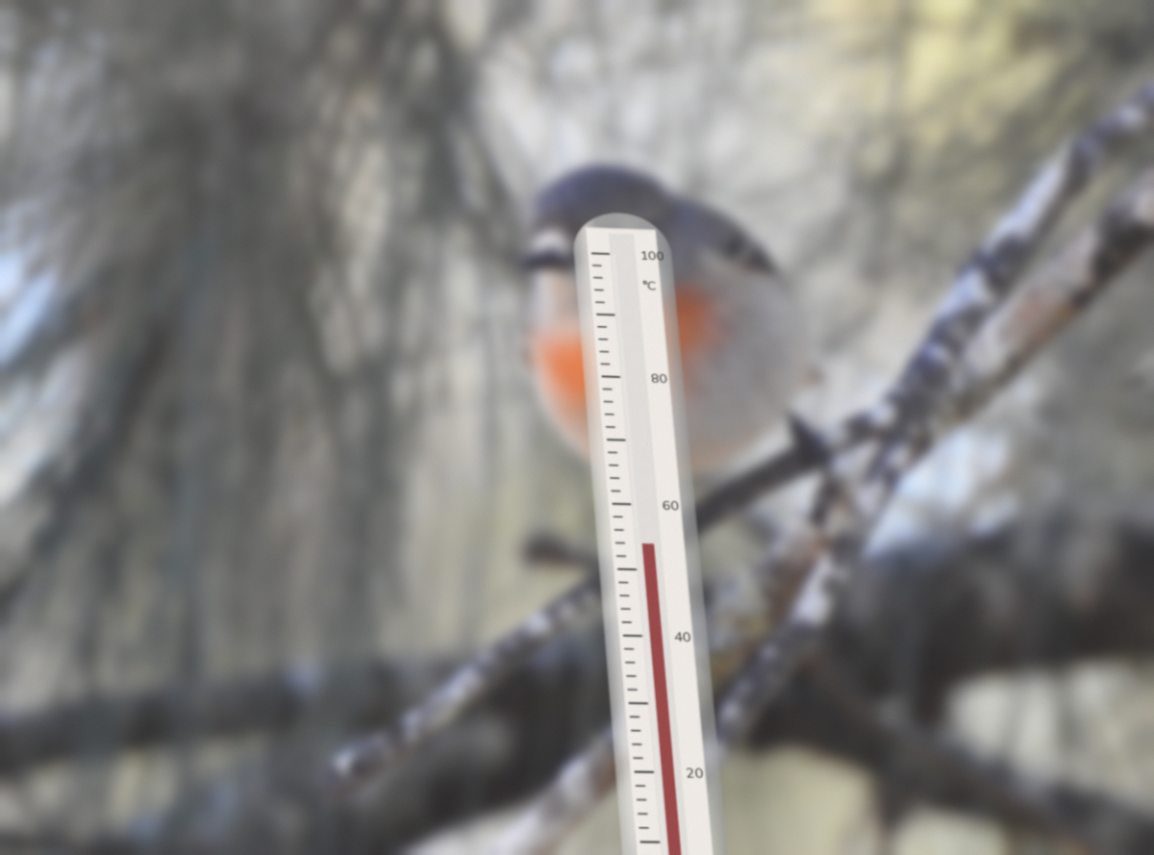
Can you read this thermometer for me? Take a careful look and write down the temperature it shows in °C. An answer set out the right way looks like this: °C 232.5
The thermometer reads °C 54
